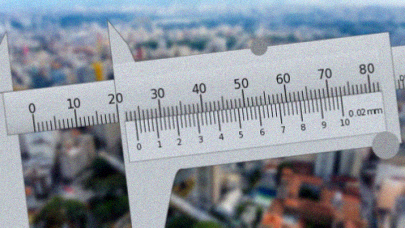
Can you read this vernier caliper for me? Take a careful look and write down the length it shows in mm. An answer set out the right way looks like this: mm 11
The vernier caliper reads mm 24.0
